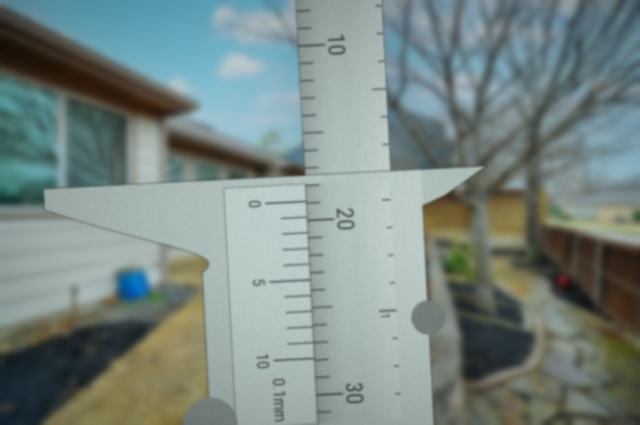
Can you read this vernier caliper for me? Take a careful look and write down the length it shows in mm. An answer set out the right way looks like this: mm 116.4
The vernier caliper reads mm 18.9
